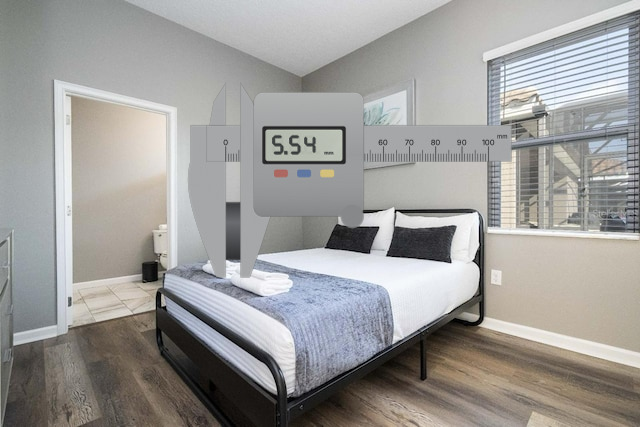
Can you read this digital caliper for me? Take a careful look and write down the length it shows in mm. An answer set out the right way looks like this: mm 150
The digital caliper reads mm 5.54
